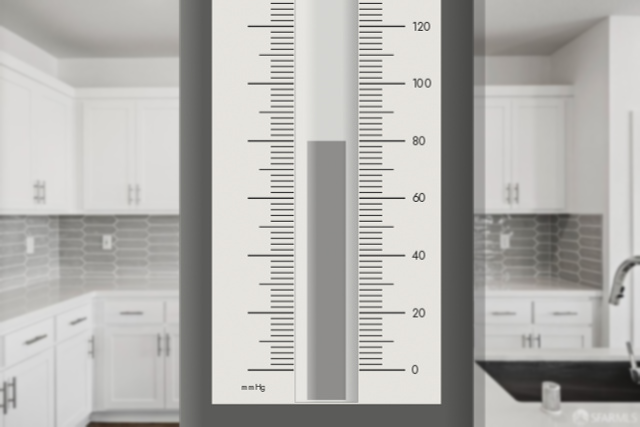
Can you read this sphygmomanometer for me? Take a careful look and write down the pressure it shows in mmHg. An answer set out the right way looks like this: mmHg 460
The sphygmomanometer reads mmHg 80
